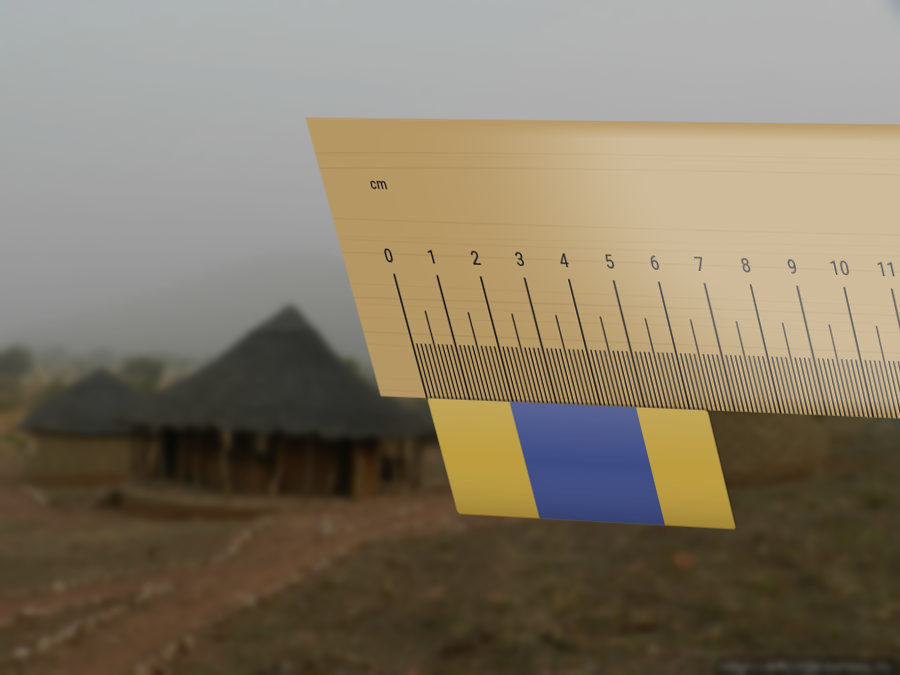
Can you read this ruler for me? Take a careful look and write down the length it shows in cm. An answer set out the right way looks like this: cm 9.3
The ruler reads cm 6.4
